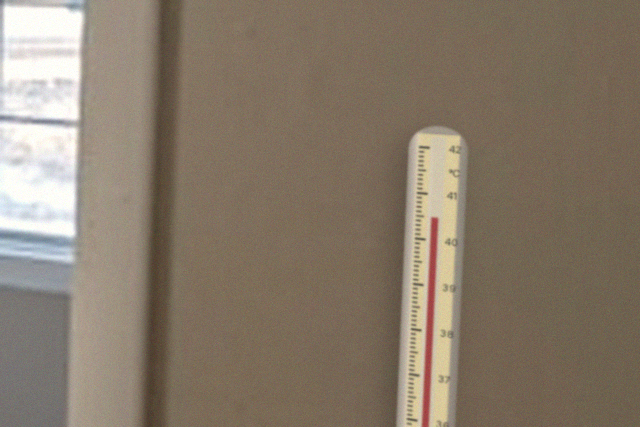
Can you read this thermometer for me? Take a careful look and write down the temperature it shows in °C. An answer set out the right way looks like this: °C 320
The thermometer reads °C 40.5
